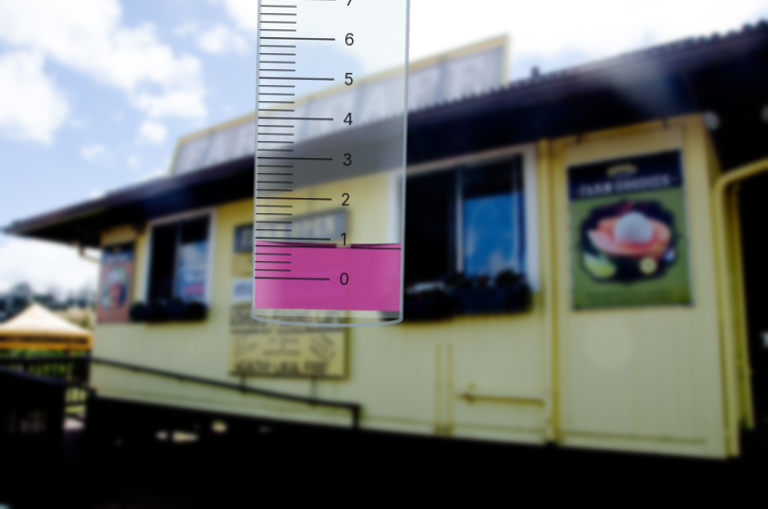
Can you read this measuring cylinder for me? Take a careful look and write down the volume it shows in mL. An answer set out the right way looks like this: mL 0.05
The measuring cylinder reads mL 0.8
